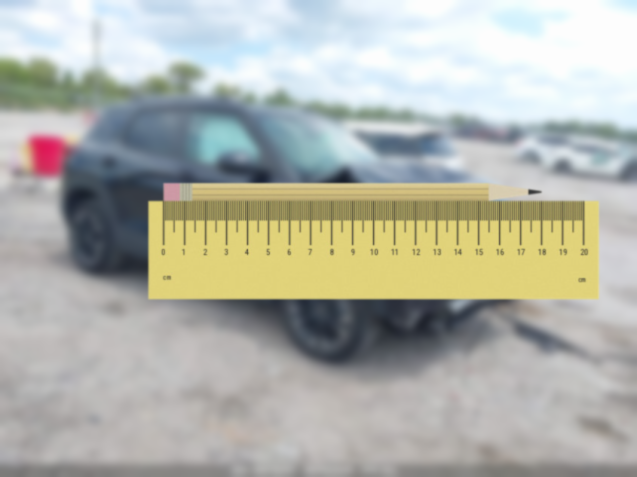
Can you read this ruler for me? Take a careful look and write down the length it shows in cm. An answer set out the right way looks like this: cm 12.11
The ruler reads cm 18
